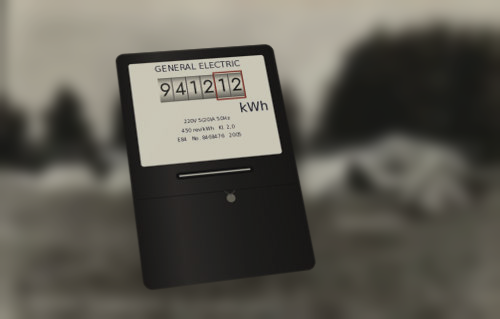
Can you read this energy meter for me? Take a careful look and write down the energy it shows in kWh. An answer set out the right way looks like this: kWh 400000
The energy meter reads kWh 9412.12
